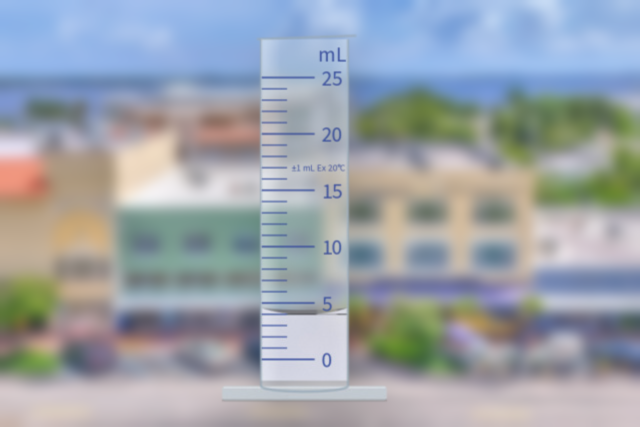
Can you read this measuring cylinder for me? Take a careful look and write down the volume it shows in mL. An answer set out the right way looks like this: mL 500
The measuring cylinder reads mL 4
